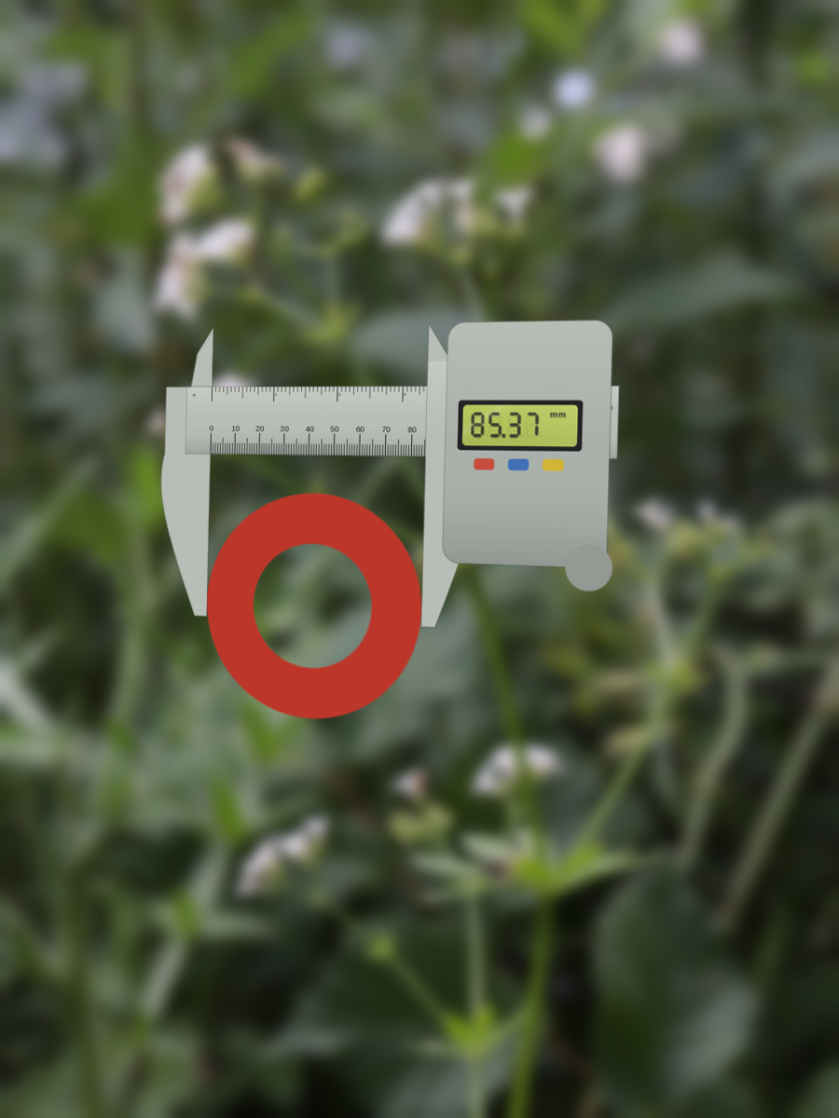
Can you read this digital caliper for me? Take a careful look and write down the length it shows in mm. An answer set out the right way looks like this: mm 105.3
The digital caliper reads mm 85.37
